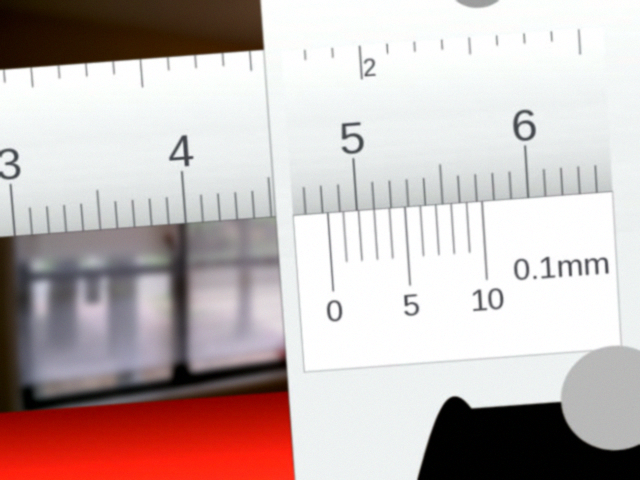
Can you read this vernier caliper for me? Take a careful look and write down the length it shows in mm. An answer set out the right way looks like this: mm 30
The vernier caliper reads mm 48.3
